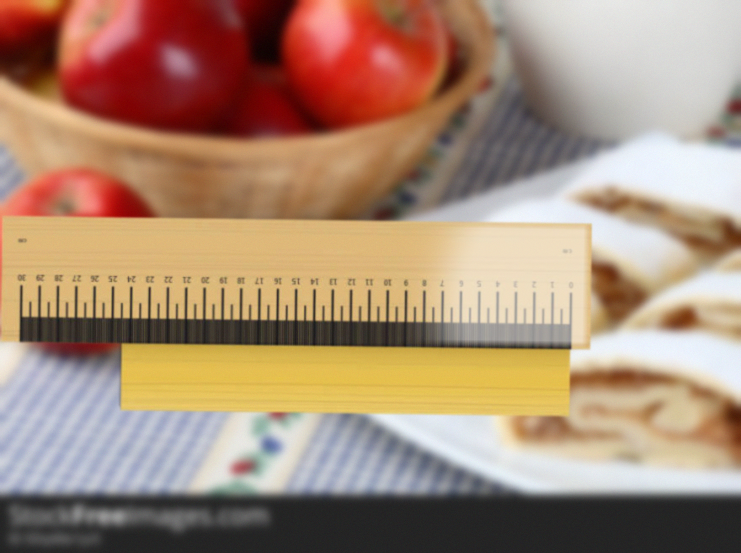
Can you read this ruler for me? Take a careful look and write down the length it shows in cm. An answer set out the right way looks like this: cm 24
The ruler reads cm 24.5
